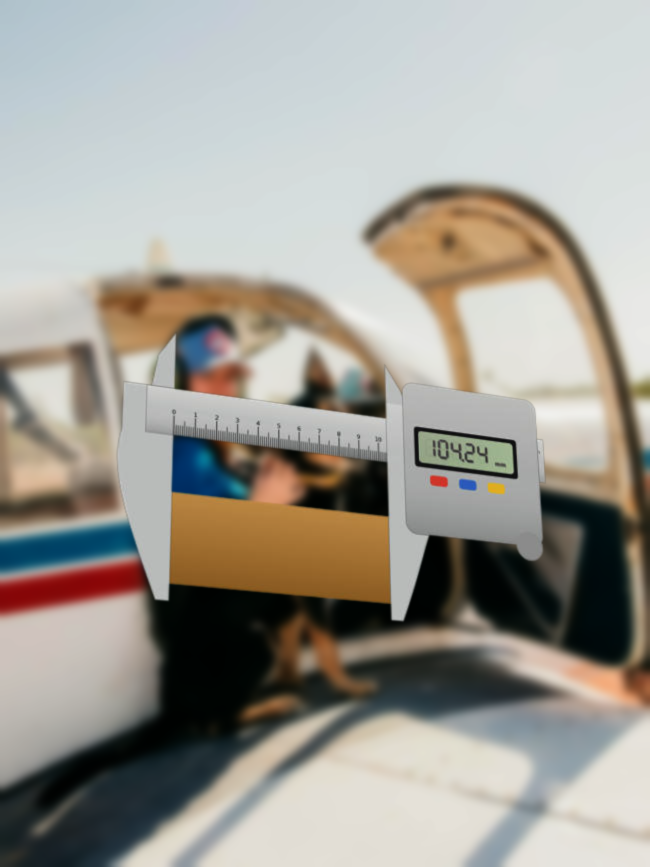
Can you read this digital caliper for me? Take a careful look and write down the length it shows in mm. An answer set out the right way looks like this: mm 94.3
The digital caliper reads mm 104.24
